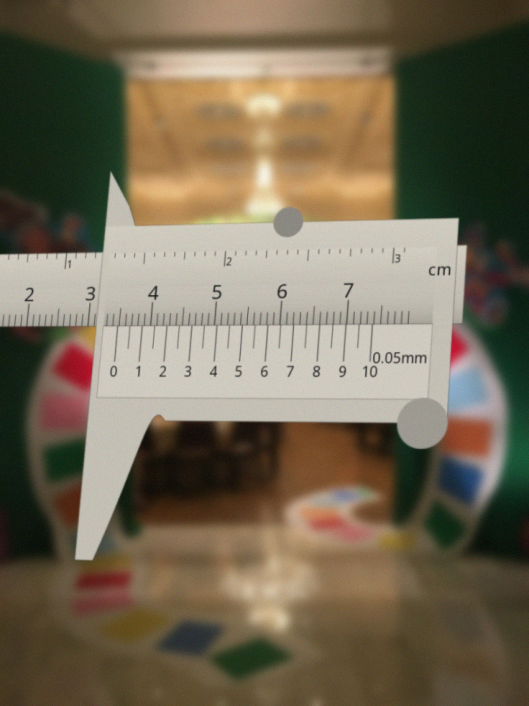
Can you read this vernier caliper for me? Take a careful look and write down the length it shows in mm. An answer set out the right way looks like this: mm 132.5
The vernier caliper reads mm 34.8
